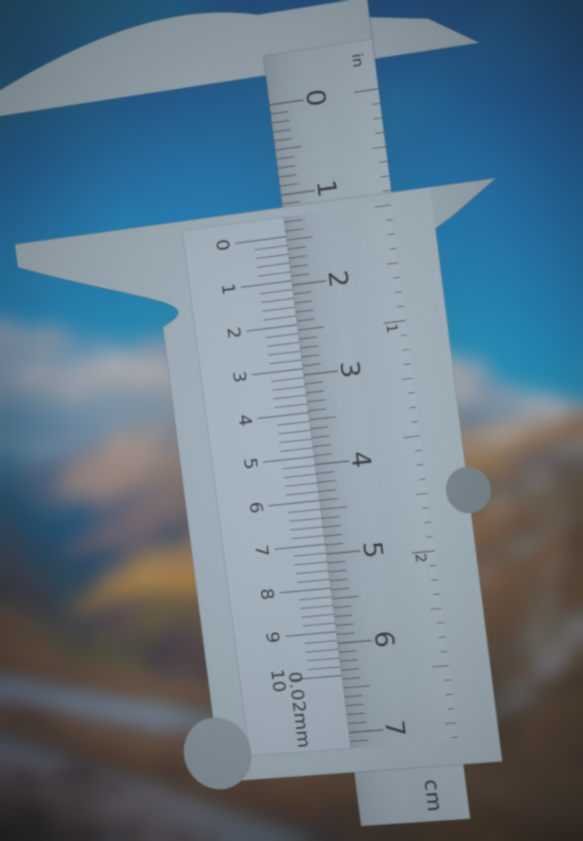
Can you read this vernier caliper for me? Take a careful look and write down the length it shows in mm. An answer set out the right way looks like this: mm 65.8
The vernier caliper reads mm 14.6
